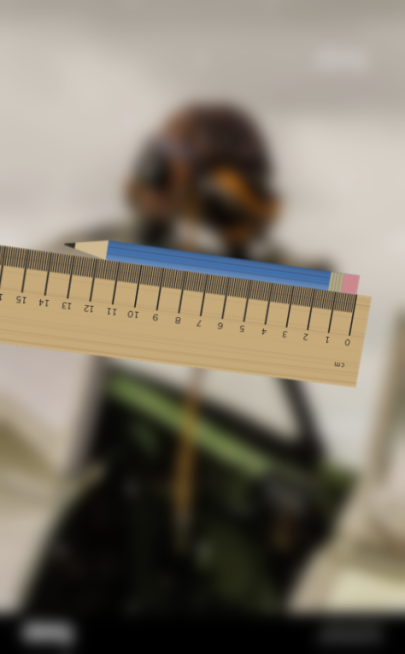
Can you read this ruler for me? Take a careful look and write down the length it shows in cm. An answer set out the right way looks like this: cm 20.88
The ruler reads cm 13.5
